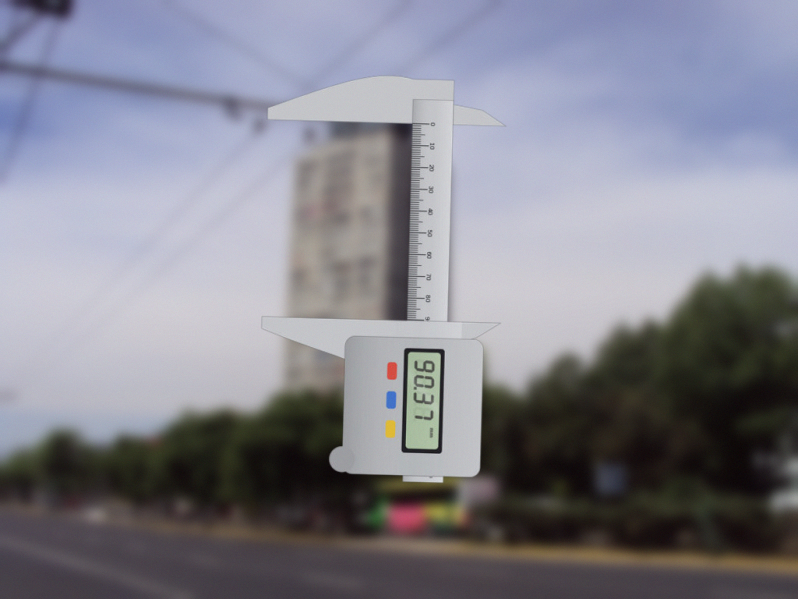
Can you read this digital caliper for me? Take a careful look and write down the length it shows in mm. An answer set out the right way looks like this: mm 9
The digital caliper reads mm 90.37
